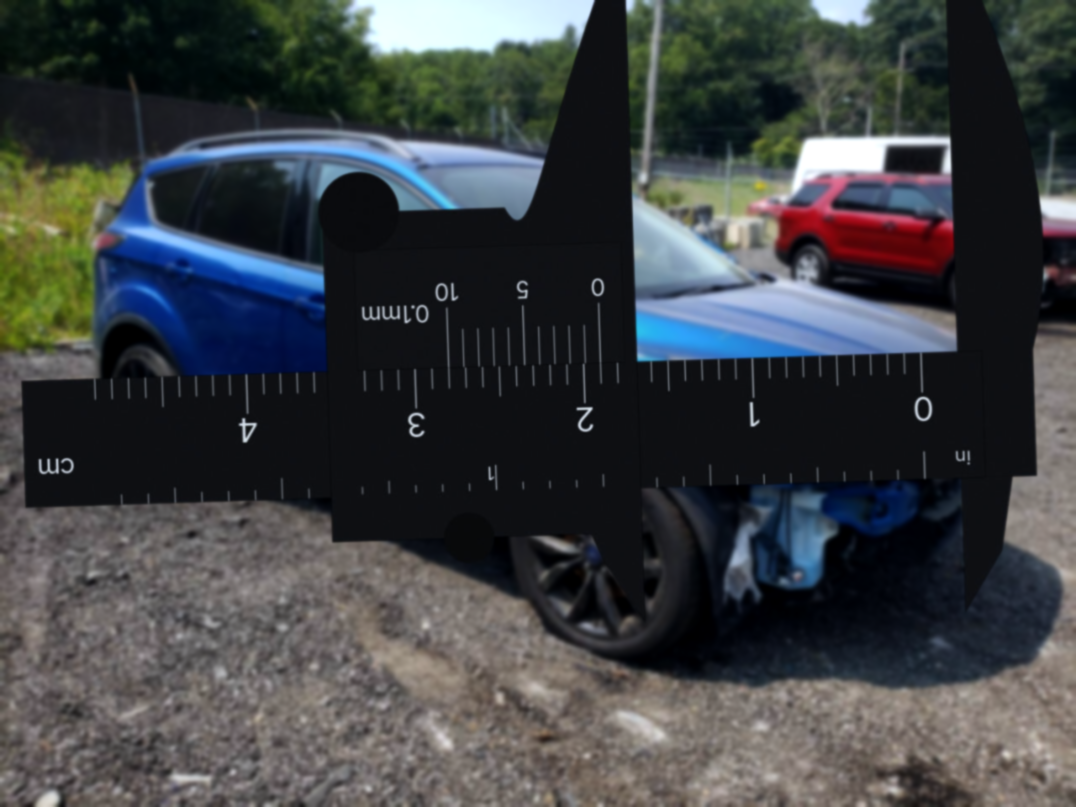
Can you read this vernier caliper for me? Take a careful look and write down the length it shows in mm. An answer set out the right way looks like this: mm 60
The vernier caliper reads mm 19.0
